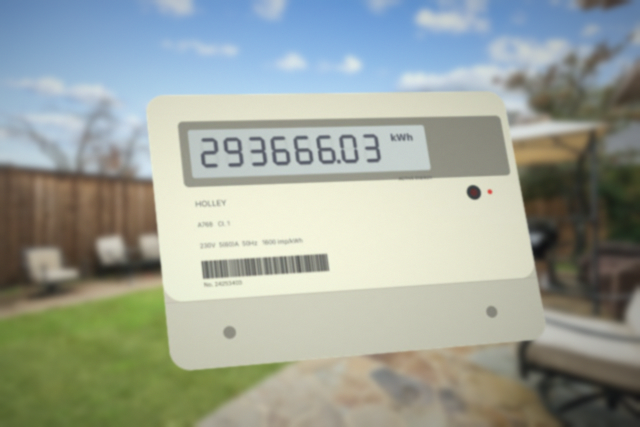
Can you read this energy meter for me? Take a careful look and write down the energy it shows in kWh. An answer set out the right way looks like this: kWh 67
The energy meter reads kWh 293666.03
